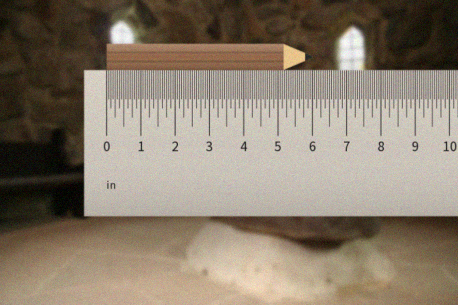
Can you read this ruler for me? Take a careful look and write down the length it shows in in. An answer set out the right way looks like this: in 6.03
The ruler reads in 6
